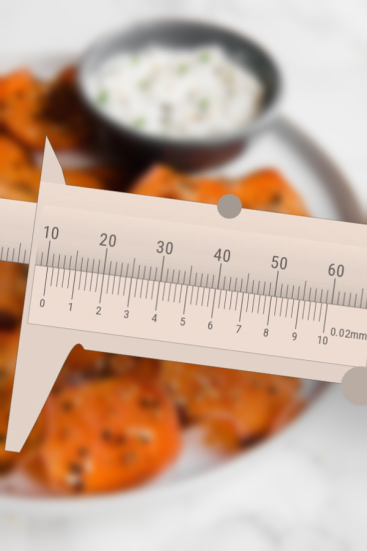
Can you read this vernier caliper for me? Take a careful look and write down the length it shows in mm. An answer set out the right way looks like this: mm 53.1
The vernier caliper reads mm 10.2
